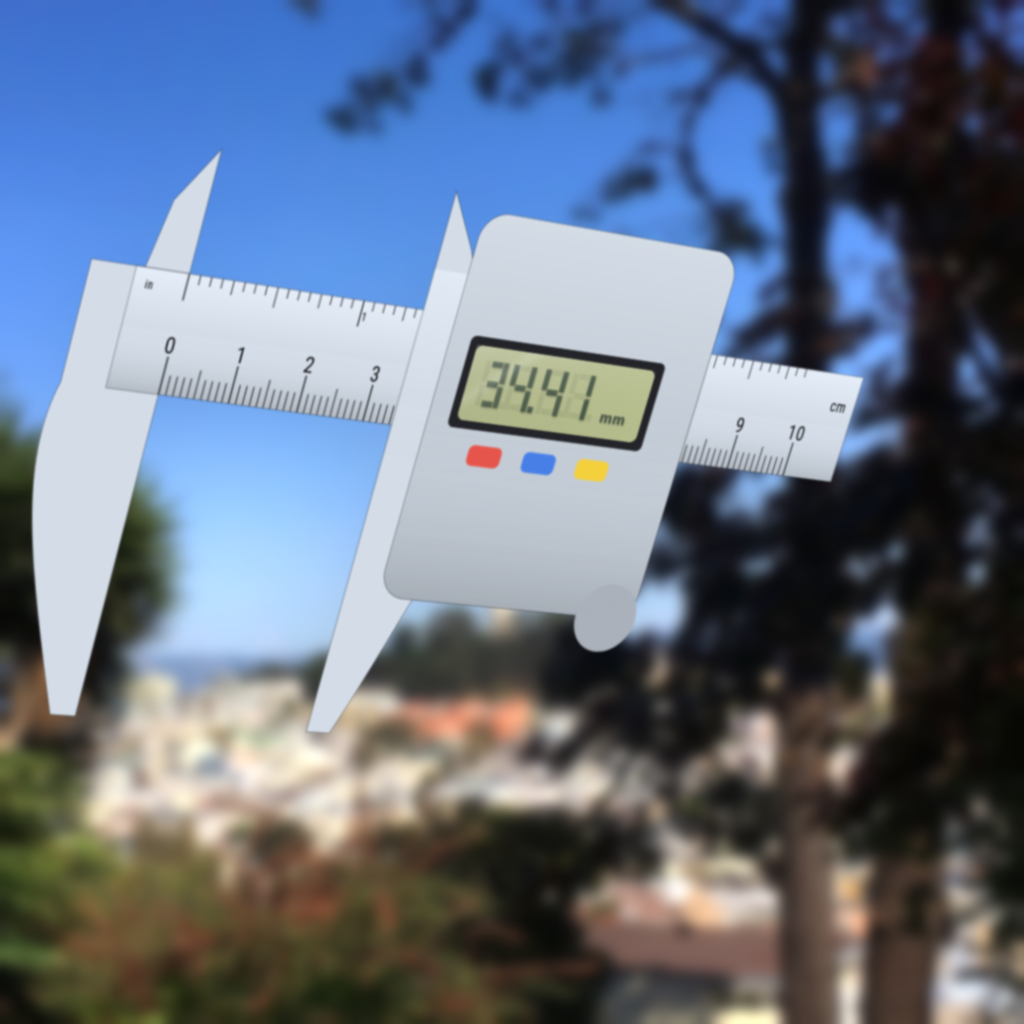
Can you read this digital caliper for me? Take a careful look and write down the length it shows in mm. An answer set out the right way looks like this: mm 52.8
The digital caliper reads mm 34.41
